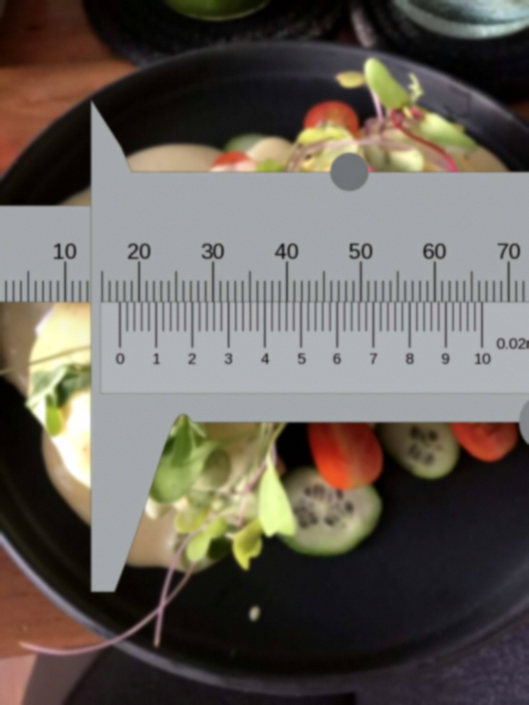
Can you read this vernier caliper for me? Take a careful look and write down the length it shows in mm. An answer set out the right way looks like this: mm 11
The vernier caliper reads mm 17.4
